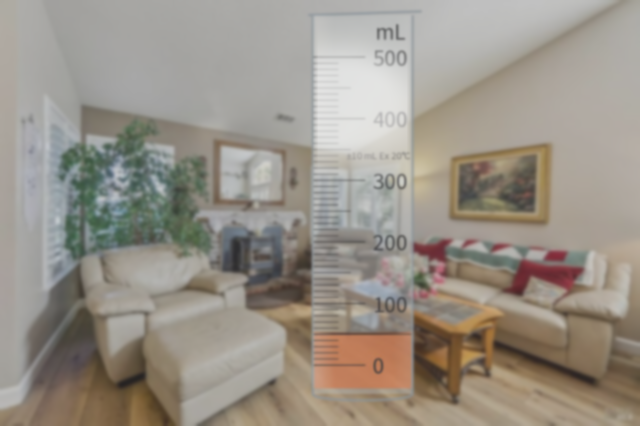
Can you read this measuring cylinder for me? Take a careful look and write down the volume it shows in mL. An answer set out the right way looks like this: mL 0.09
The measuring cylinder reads mL 50
